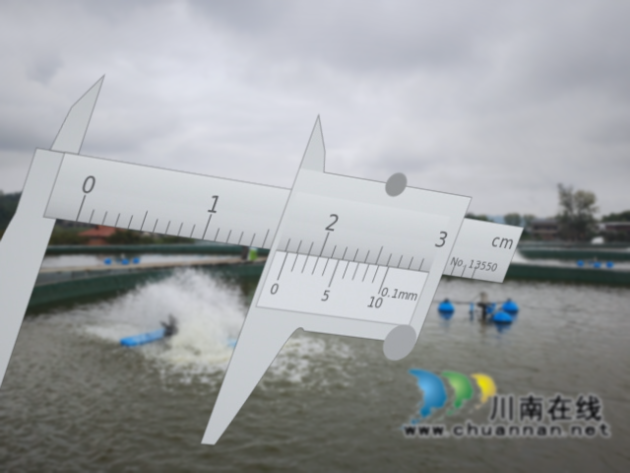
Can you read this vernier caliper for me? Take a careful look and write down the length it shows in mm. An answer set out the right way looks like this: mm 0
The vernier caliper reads mm 17.2
